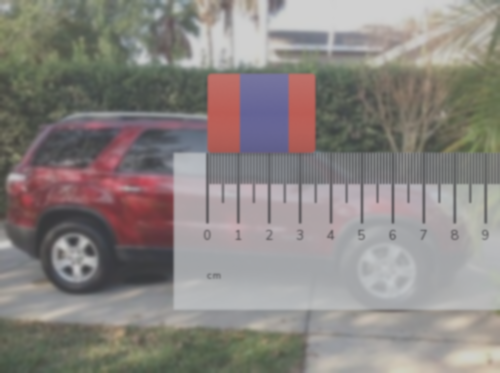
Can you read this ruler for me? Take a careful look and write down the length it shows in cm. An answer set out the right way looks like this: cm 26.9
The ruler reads cm 3.5
